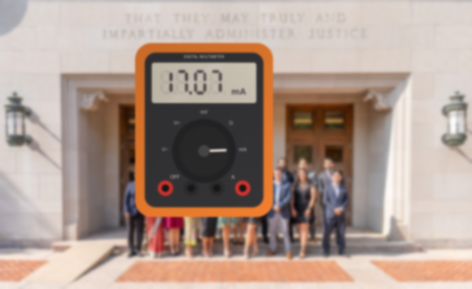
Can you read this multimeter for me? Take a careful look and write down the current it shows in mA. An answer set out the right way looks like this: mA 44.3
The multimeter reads mA 17.07
